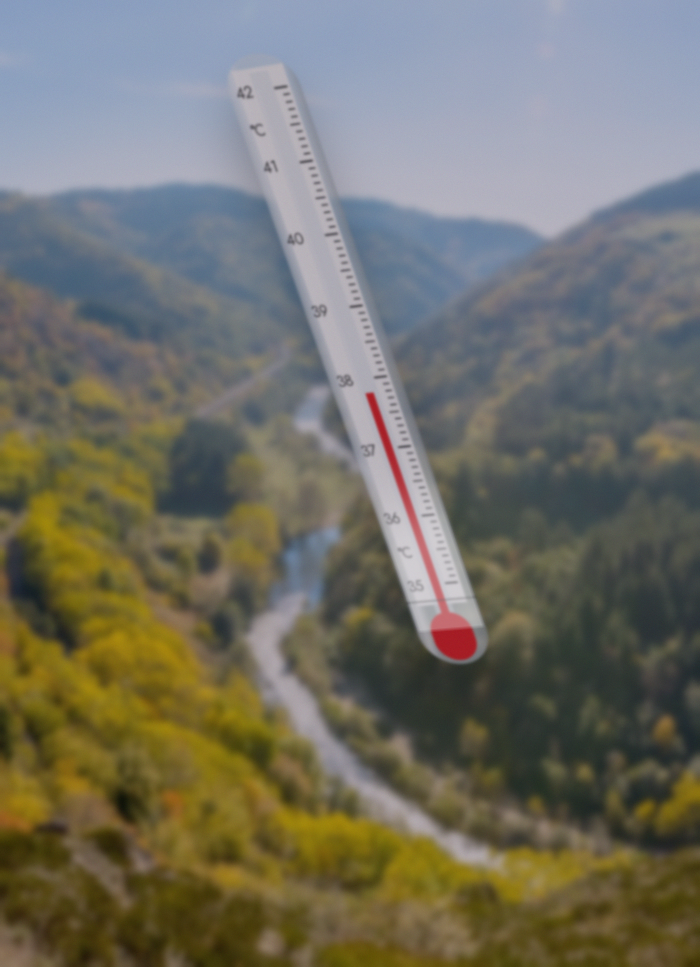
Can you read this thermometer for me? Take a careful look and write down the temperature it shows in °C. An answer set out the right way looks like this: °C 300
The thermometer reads °C 37.8
